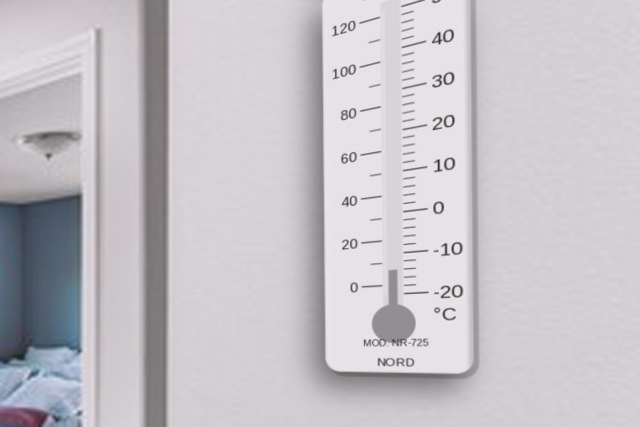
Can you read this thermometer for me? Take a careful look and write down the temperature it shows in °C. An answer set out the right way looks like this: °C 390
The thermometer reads °C -14
